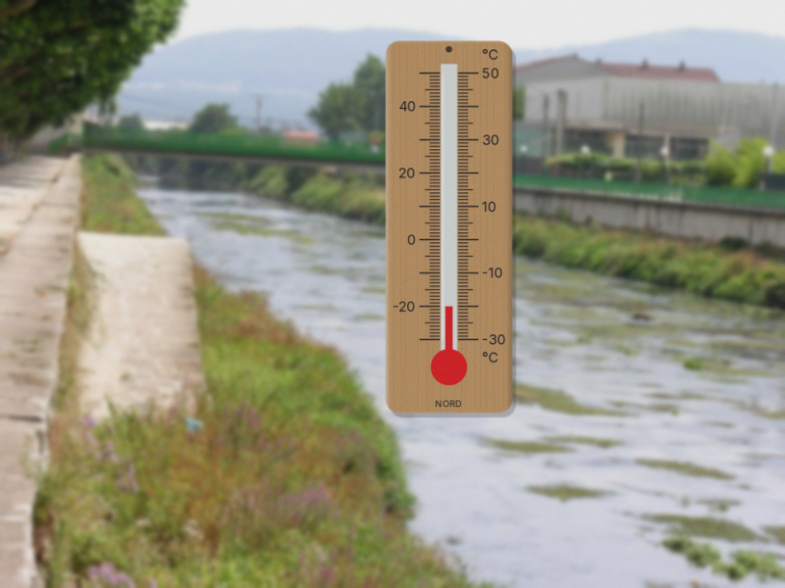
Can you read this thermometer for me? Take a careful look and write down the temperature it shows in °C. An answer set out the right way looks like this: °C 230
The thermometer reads °C -20
